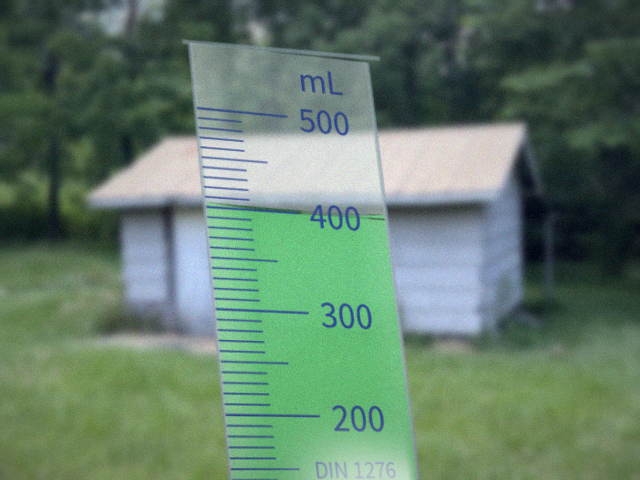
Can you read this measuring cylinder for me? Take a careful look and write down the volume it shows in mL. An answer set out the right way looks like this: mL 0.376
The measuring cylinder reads mL 400
